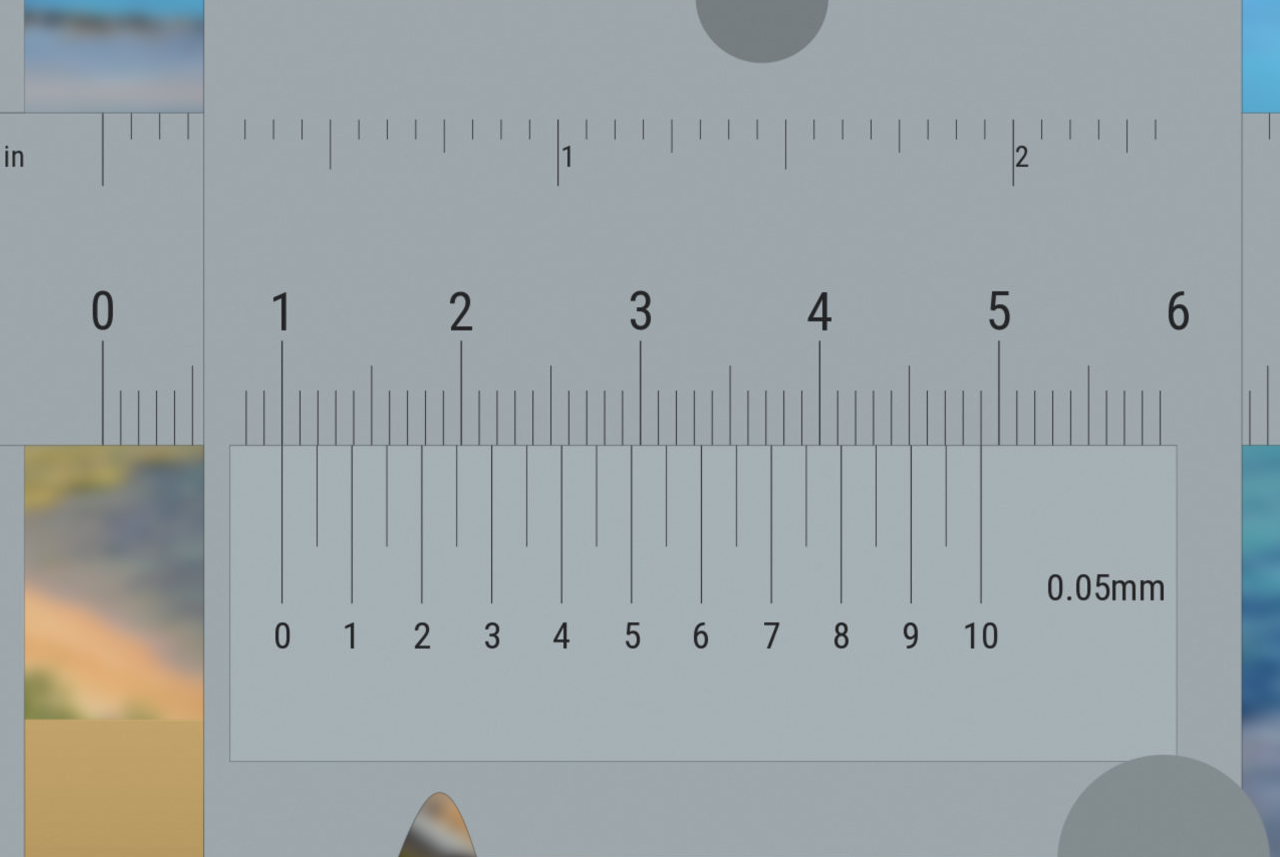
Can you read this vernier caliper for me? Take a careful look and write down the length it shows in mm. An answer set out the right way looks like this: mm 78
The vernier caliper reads mm 10.0
